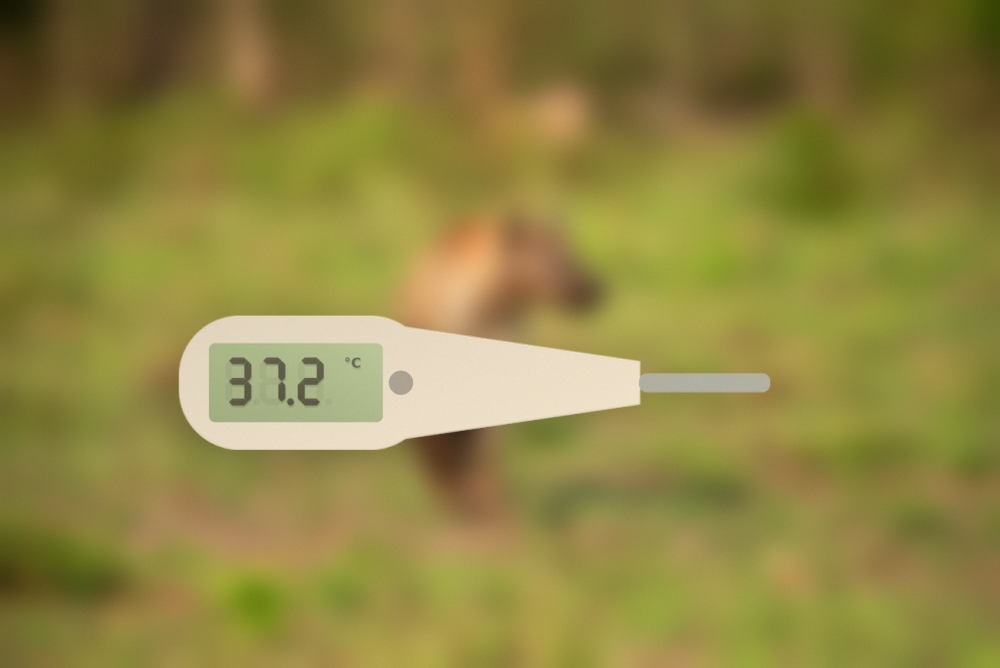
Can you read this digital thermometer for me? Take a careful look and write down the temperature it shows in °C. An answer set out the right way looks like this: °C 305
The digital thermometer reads °C 37.2
